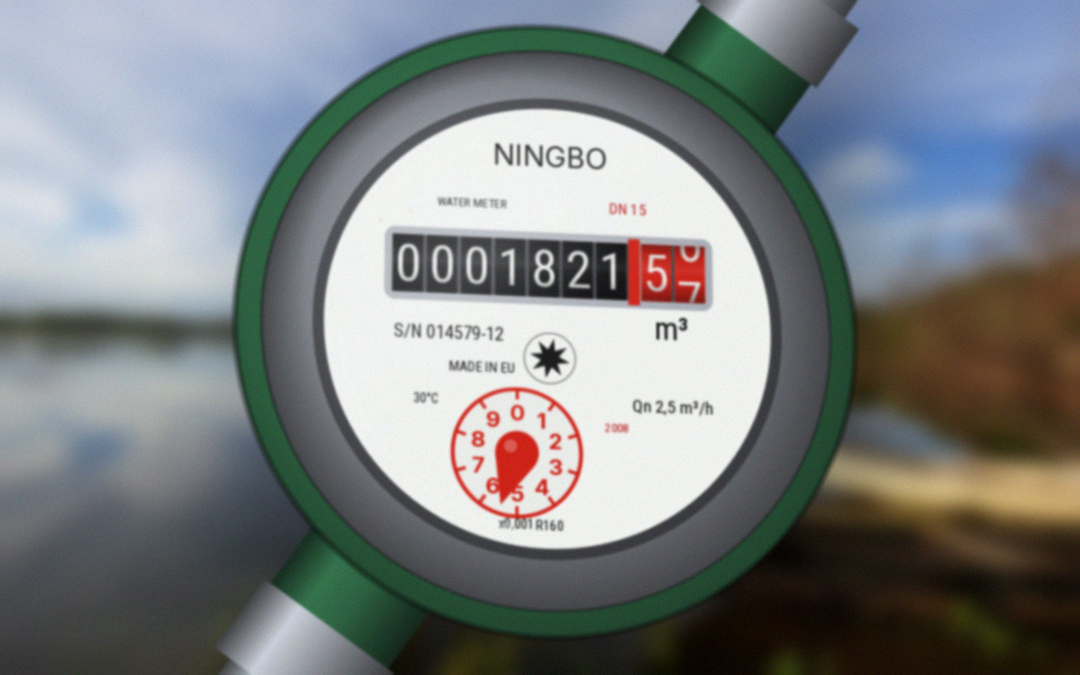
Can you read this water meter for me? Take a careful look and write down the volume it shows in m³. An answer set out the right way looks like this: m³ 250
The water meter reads m³ 1821.565
